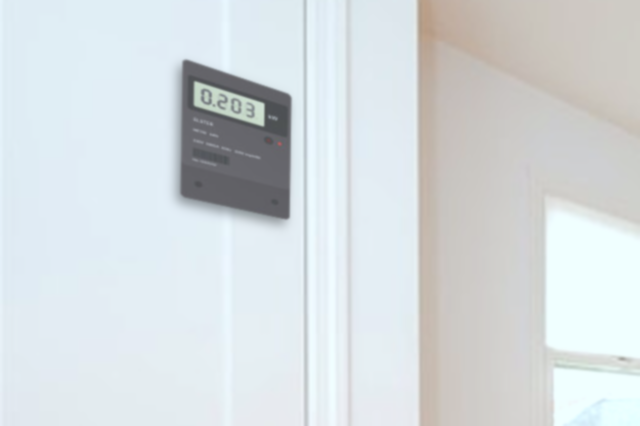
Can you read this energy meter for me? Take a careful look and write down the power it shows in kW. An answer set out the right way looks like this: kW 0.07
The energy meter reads kW 0.203
